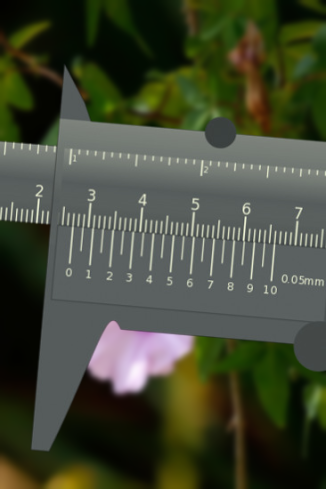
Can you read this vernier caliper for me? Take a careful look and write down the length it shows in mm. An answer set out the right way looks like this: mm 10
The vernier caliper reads mm 27.0
